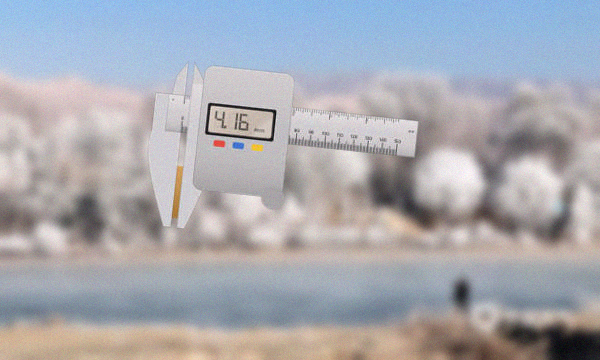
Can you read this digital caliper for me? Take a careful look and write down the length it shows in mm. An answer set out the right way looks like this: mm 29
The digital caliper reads mm 4.16
